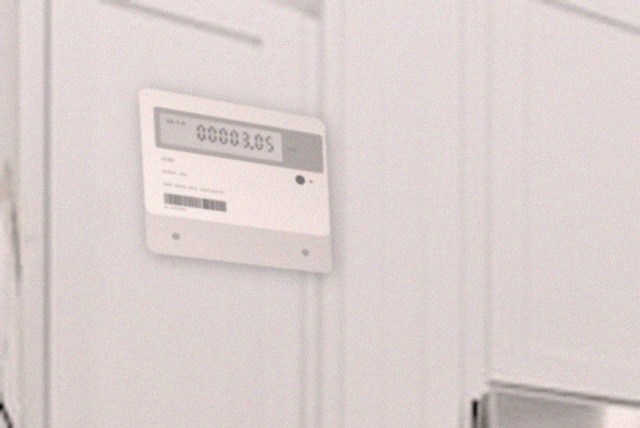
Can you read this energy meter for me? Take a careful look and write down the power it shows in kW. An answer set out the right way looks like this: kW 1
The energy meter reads kW 3.05
